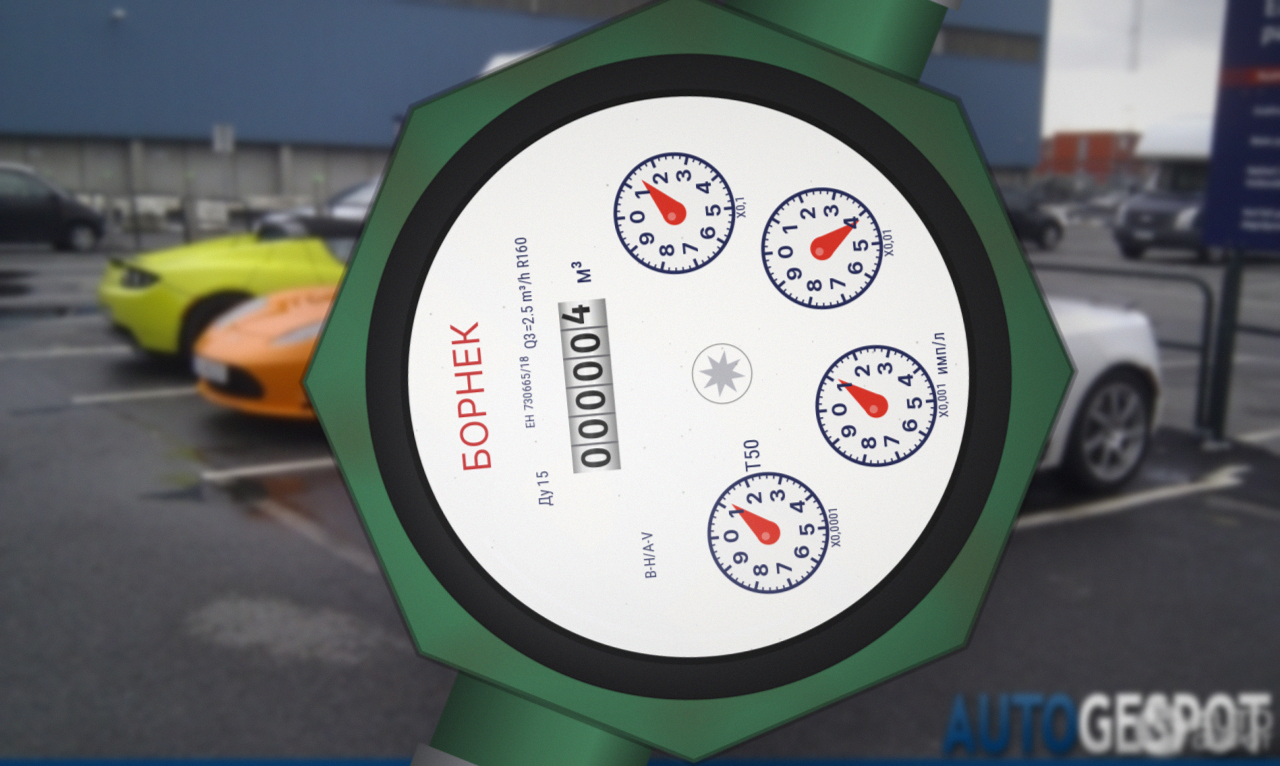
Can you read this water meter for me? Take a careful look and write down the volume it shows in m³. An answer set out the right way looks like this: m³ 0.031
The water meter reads m³ 4.1411
